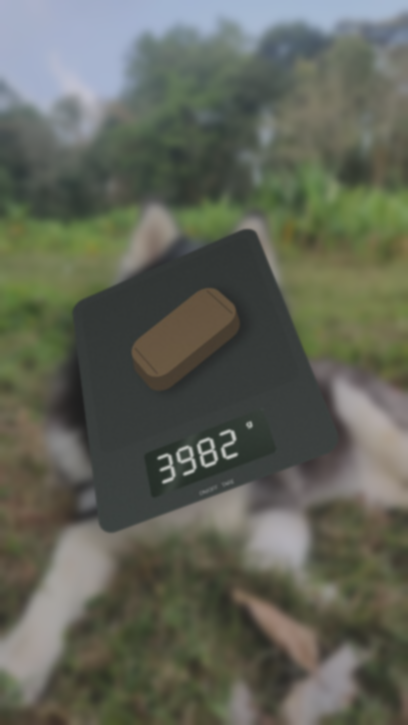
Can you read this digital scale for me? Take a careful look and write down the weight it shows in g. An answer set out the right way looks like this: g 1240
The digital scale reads g 3982
